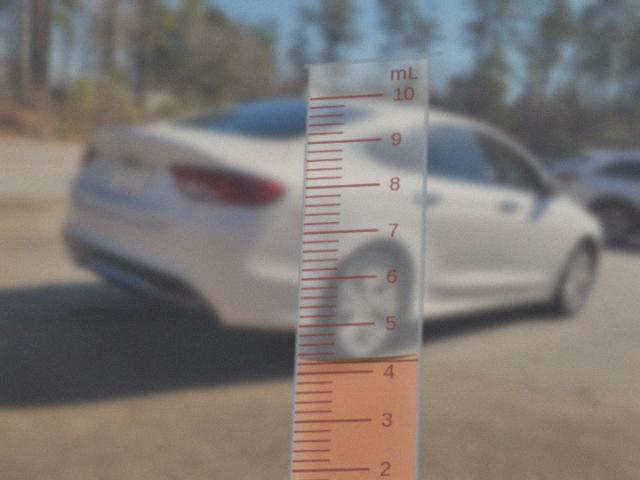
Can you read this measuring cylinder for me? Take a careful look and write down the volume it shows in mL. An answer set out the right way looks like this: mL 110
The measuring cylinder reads mL 4.2
